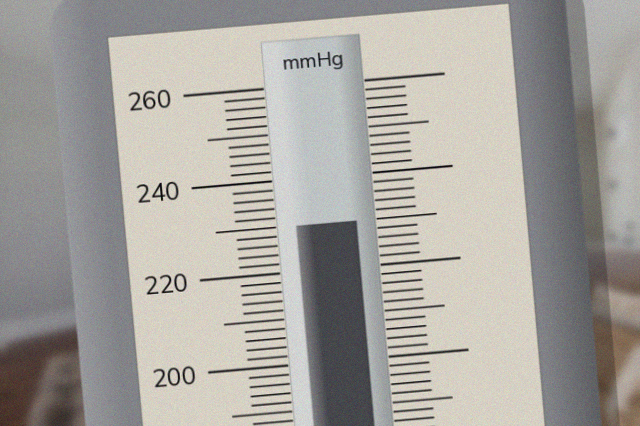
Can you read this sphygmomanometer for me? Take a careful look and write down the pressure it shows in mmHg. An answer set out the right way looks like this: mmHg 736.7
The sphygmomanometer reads mmHg 230
